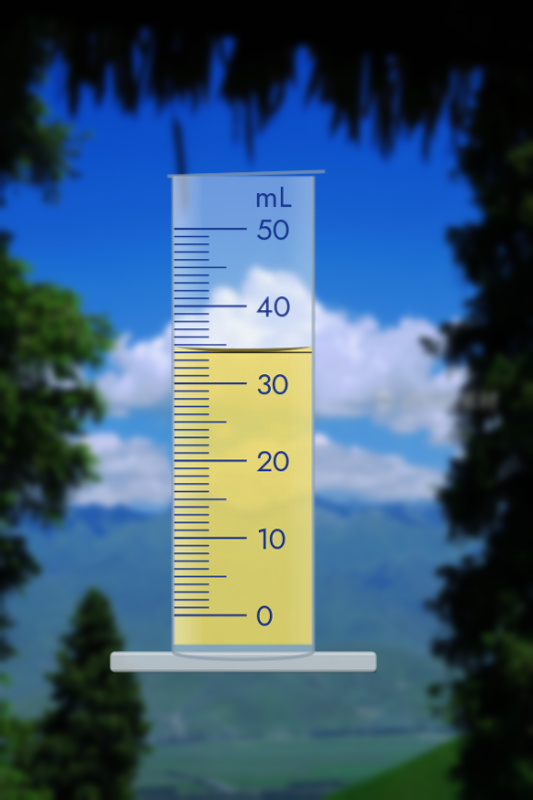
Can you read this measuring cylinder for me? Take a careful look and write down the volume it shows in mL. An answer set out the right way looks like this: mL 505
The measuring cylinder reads mL 34
